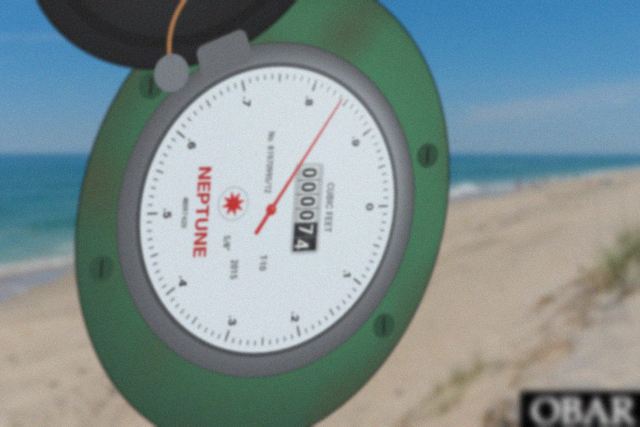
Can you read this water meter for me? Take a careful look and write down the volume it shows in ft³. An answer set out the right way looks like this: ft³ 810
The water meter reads ft³ 73.84
